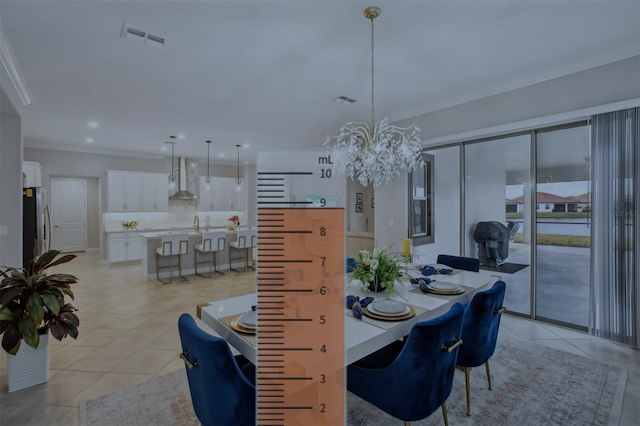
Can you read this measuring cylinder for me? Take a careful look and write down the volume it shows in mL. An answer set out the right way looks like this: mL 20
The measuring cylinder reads mL 8.8
